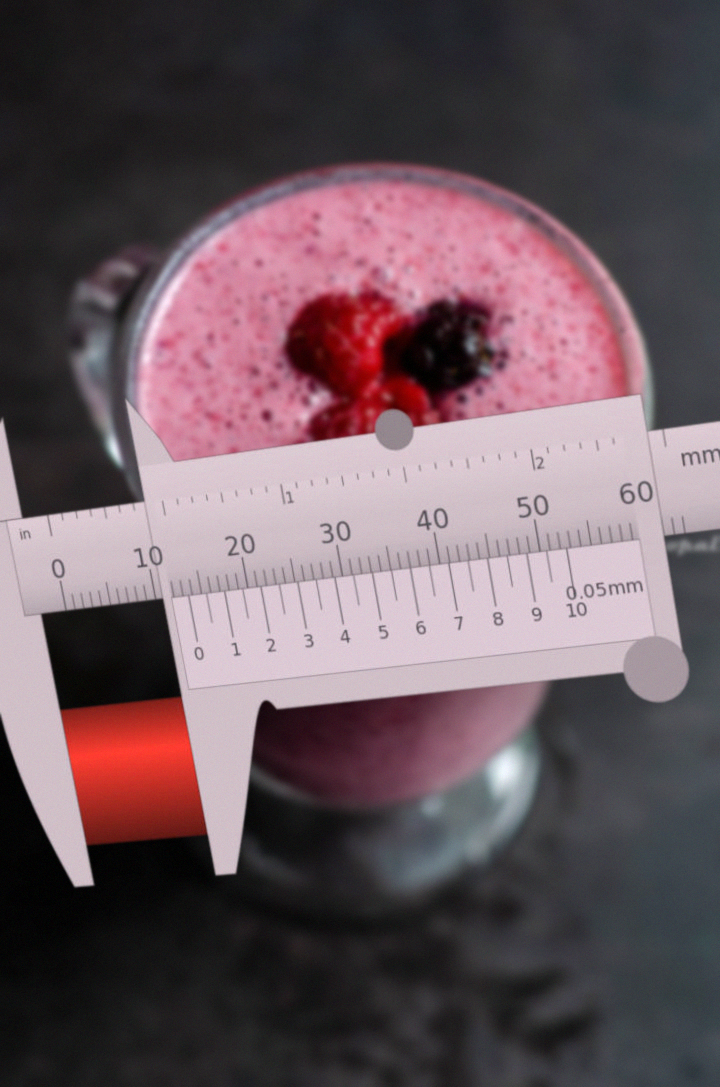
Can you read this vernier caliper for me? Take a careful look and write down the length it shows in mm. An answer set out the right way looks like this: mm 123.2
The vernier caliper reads mm 13.6
